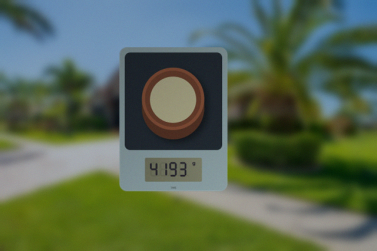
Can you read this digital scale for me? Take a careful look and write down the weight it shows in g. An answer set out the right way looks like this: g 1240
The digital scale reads g 4193
